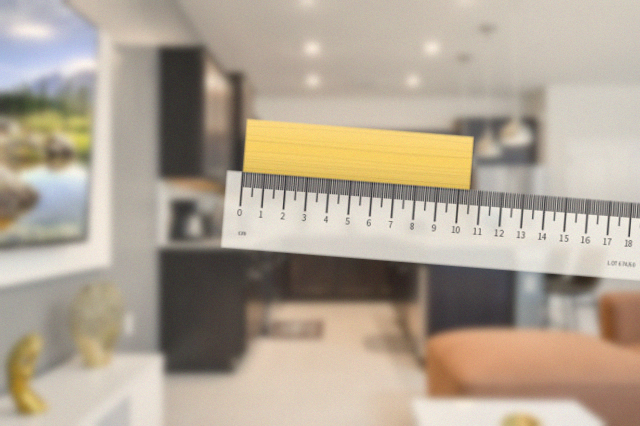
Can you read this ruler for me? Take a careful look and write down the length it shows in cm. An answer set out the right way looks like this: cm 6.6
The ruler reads cm 10.5
